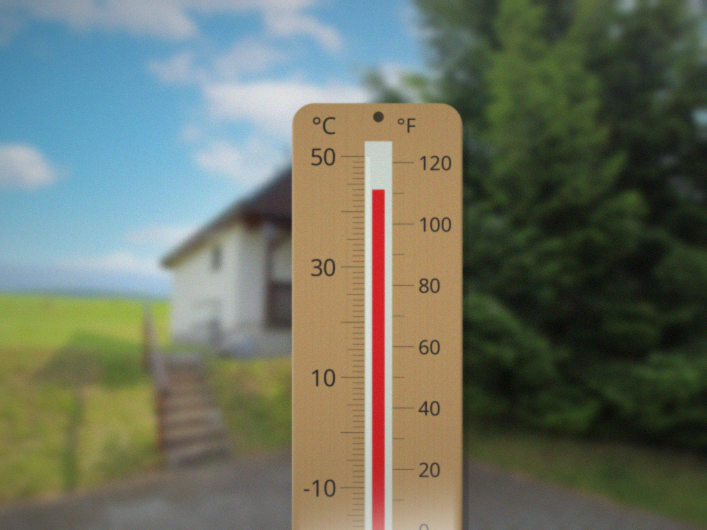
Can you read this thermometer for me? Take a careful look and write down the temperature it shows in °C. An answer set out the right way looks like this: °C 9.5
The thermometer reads °C 44
